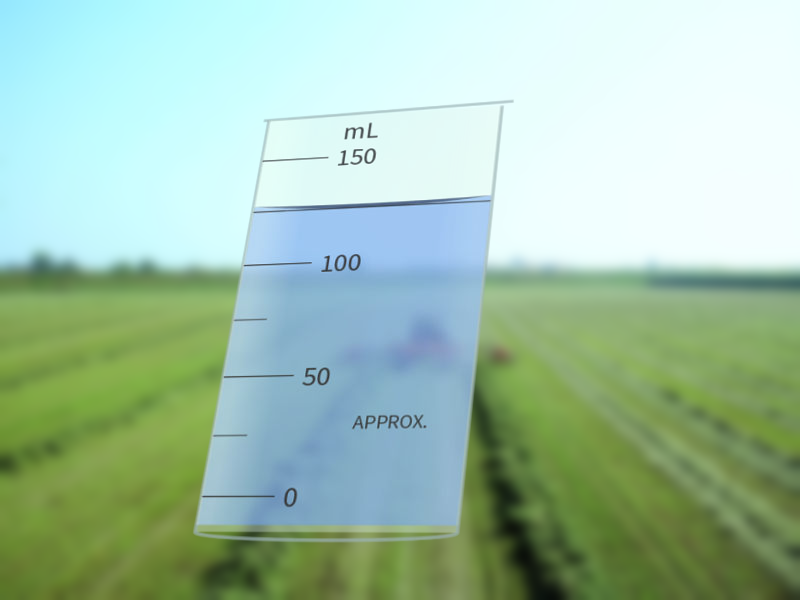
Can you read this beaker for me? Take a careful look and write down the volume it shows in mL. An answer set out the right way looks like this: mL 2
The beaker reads mL 125
